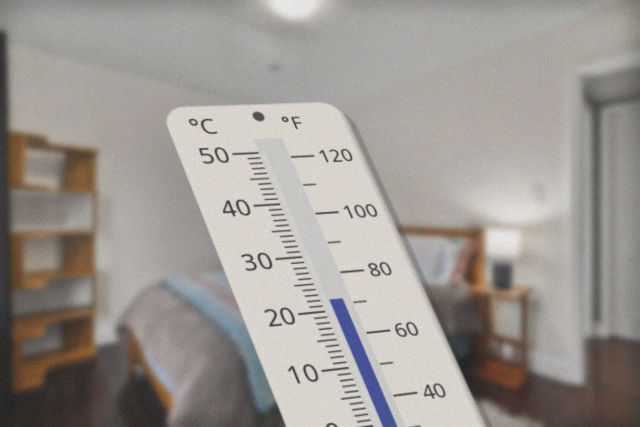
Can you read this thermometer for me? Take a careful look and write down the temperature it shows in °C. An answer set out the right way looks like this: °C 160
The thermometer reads °C 22
